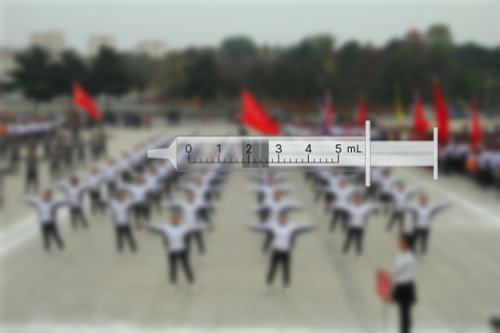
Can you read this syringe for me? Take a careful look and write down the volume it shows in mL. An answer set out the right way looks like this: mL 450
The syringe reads mL 1.8
